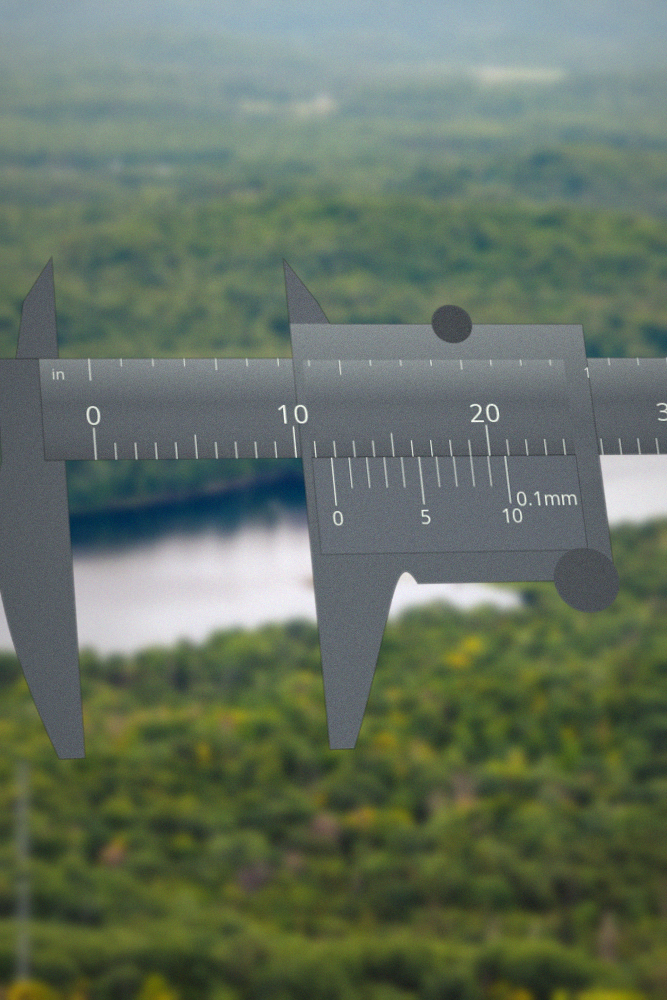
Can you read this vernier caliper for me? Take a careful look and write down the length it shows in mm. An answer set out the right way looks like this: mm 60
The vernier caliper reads mm 11.8
